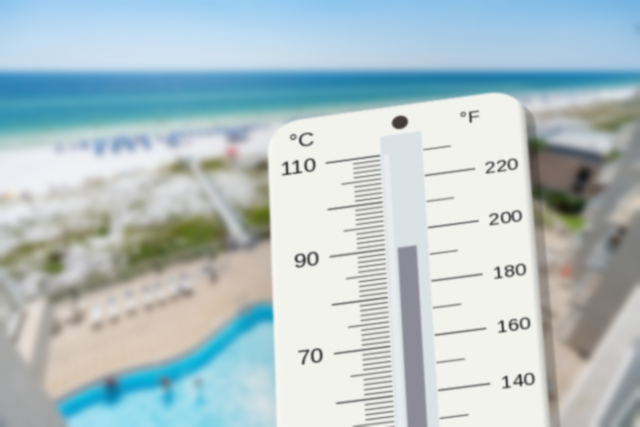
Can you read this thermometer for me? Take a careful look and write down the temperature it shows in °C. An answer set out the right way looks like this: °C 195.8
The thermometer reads °C 90
